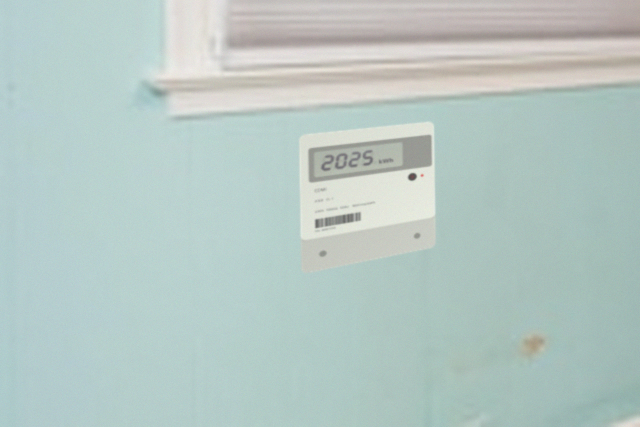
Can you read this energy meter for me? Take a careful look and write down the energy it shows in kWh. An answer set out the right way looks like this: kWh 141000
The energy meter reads kWh 2025
